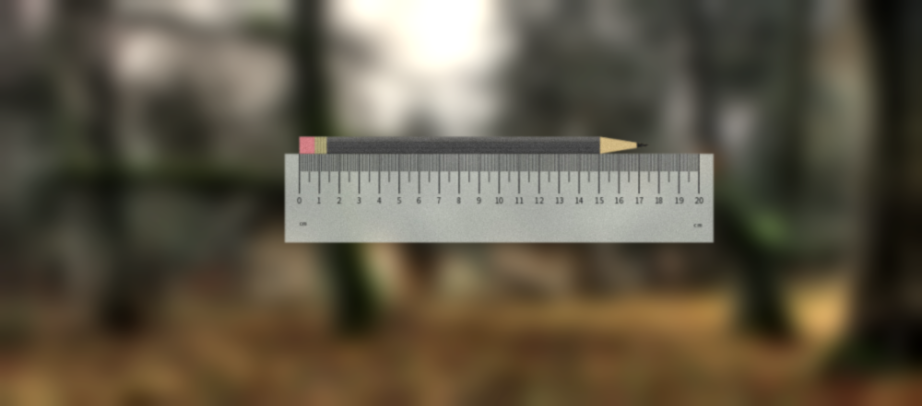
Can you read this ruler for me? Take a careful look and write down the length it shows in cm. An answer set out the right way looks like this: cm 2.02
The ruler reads cm 17.5
